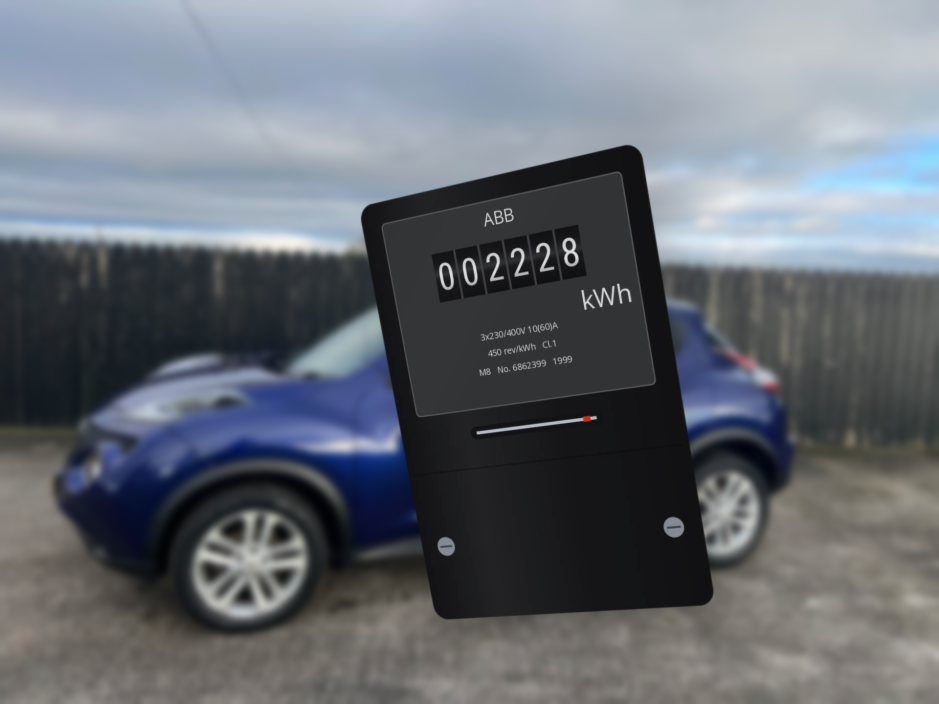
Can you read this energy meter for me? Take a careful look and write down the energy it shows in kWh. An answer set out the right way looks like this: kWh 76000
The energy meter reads kWh 2228
